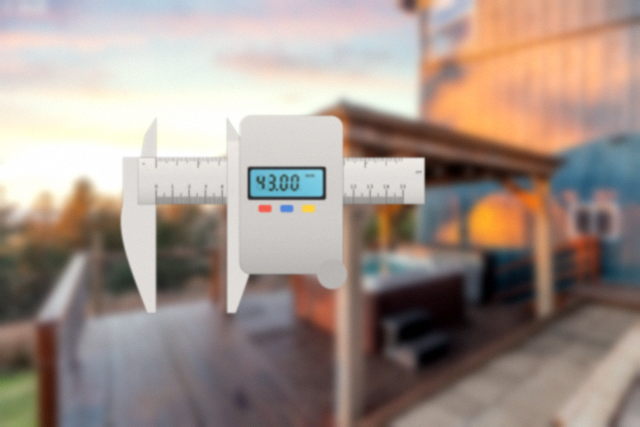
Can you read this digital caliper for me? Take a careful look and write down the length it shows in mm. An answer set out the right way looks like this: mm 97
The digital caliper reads mm 43.00
